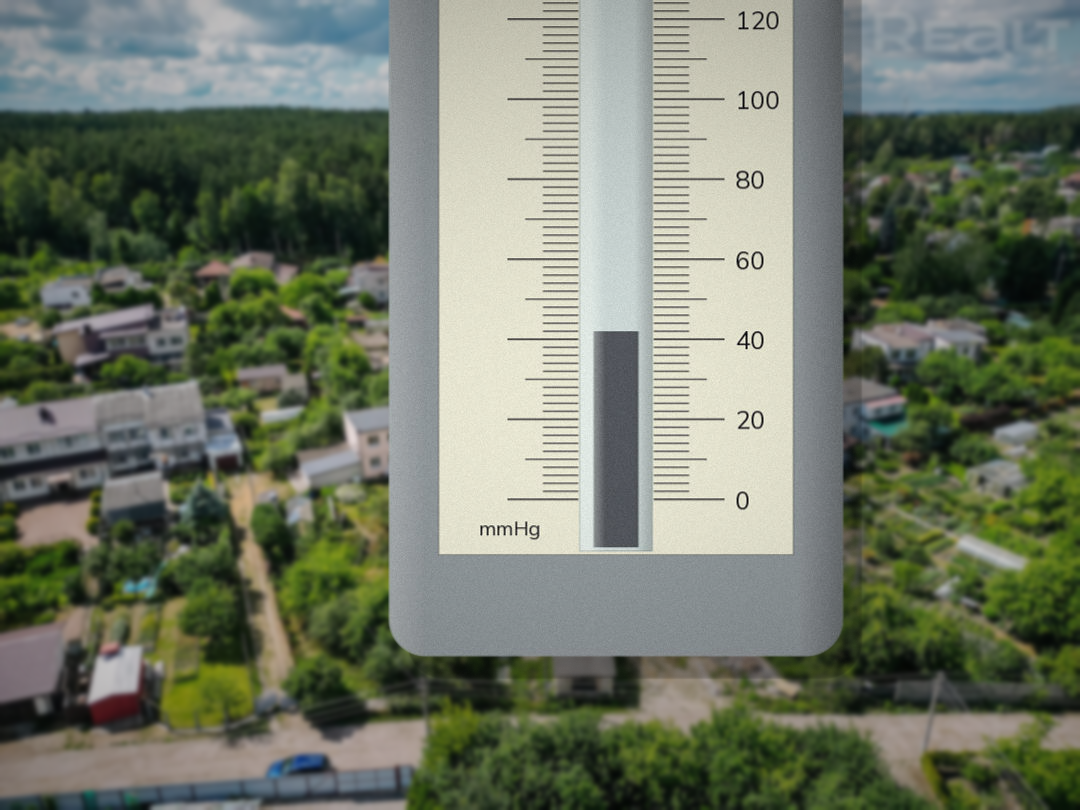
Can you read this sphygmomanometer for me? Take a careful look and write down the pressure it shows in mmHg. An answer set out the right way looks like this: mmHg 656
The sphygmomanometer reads mmHg 42
